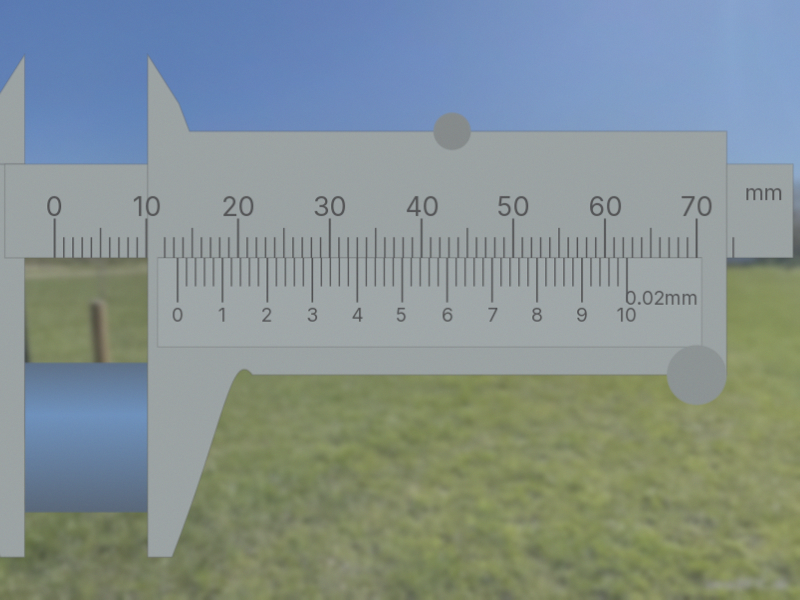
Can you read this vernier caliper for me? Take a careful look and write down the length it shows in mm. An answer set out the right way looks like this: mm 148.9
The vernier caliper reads mm 13.4
